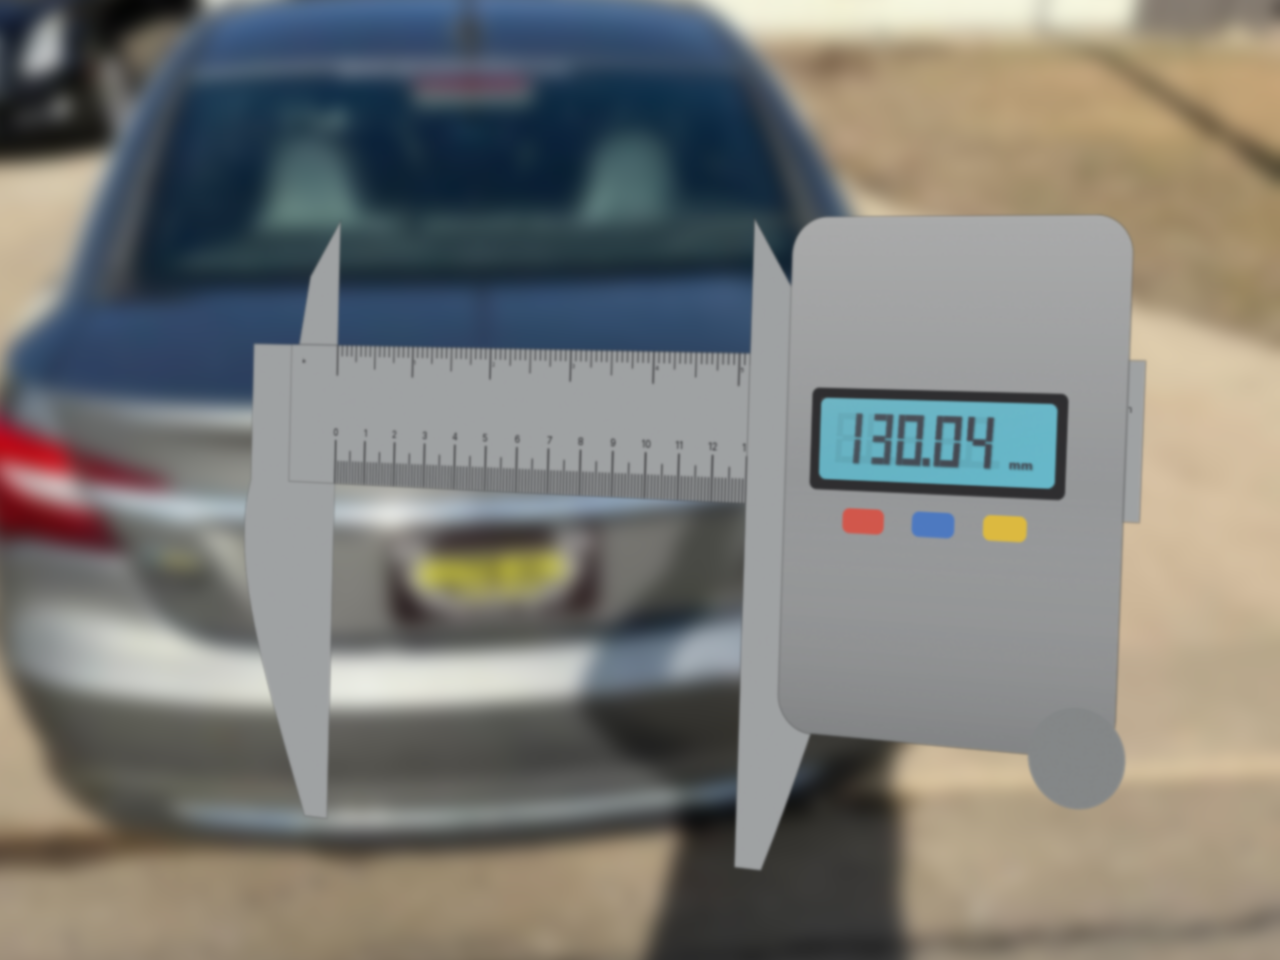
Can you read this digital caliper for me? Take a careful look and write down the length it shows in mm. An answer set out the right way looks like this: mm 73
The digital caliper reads mm 130.04
